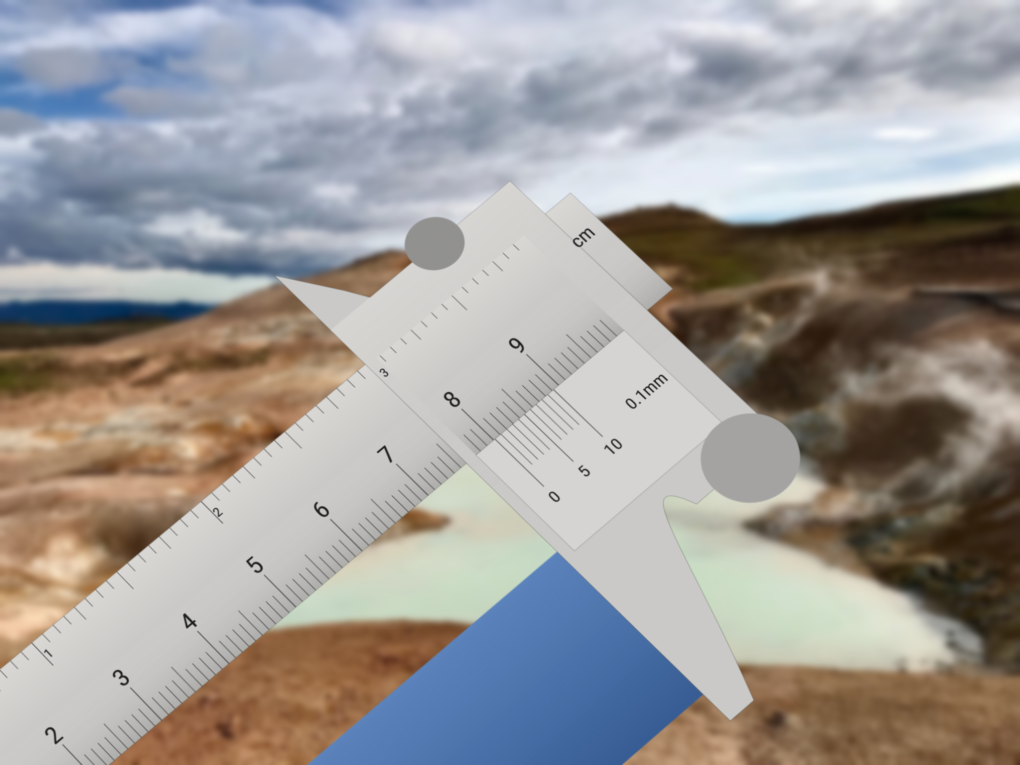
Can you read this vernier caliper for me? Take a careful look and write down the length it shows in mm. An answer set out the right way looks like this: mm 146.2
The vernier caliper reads mm 80.2
